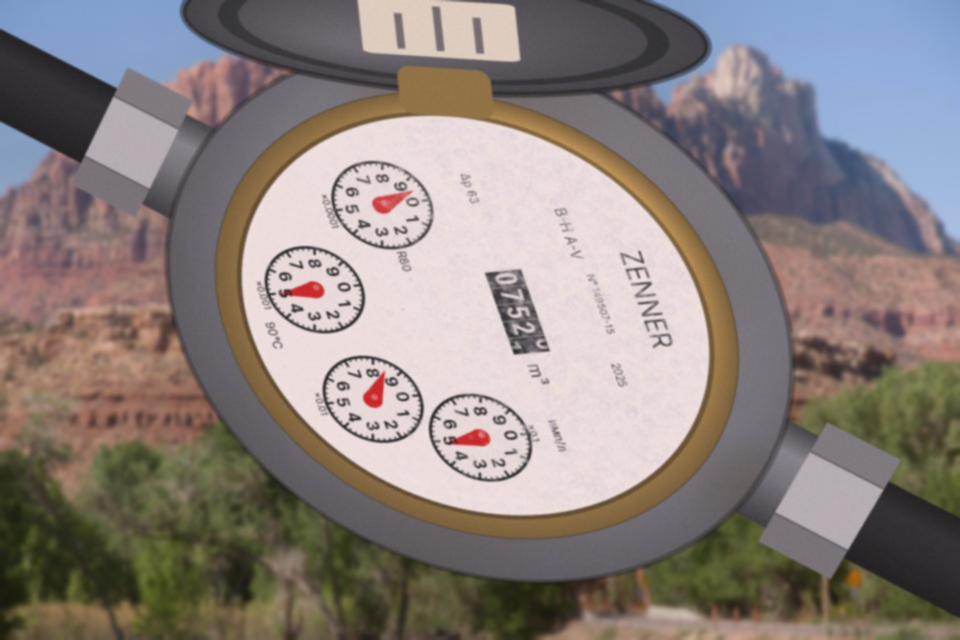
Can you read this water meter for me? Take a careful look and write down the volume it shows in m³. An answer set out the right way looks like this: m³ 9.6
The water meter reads m³ 7520.4849
